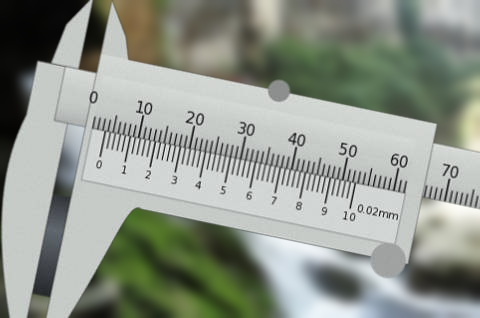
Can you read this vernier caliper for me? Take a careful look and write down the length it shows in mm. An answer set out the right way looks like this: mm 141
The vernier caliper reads mm 3.5
